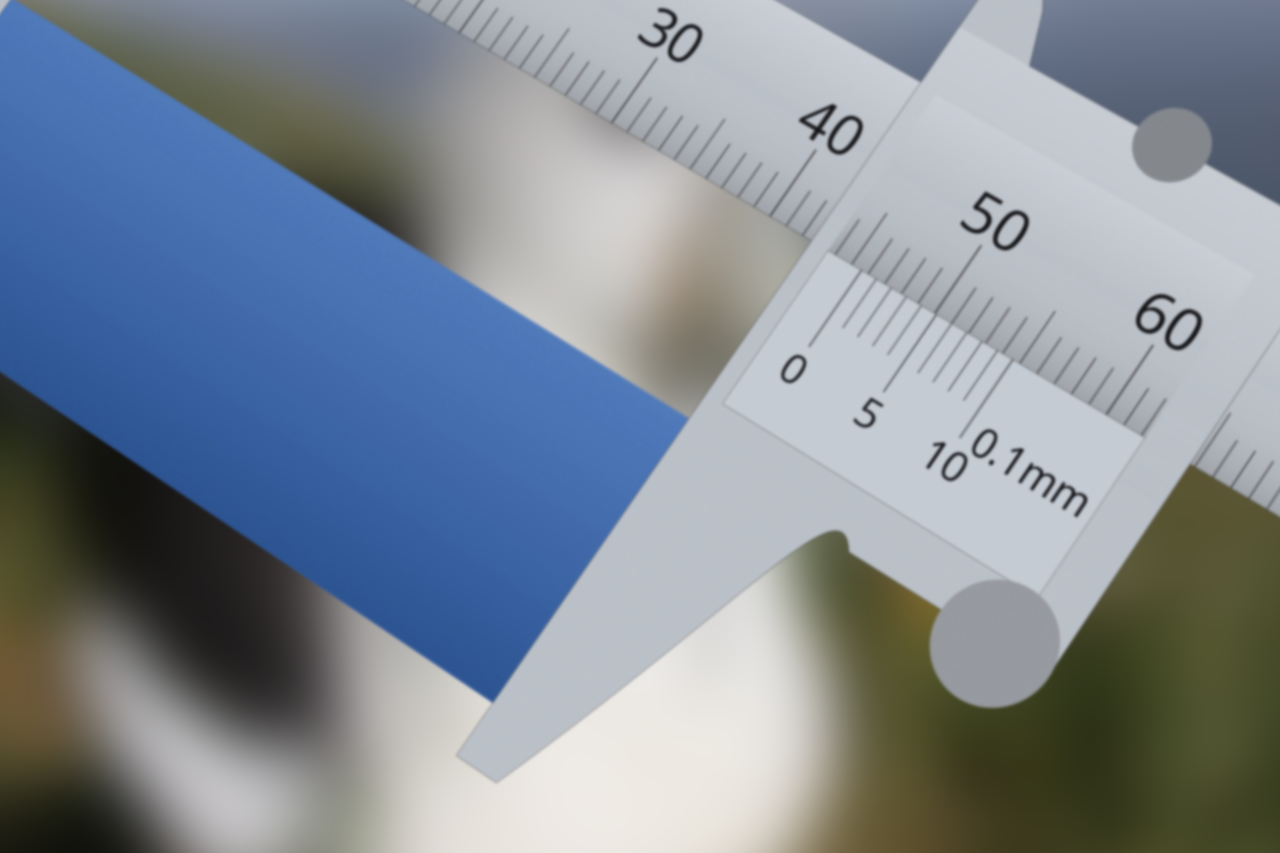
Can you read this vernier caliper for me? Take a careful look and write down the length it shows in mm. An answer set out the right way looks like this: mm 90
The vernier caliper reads mm 45.6
